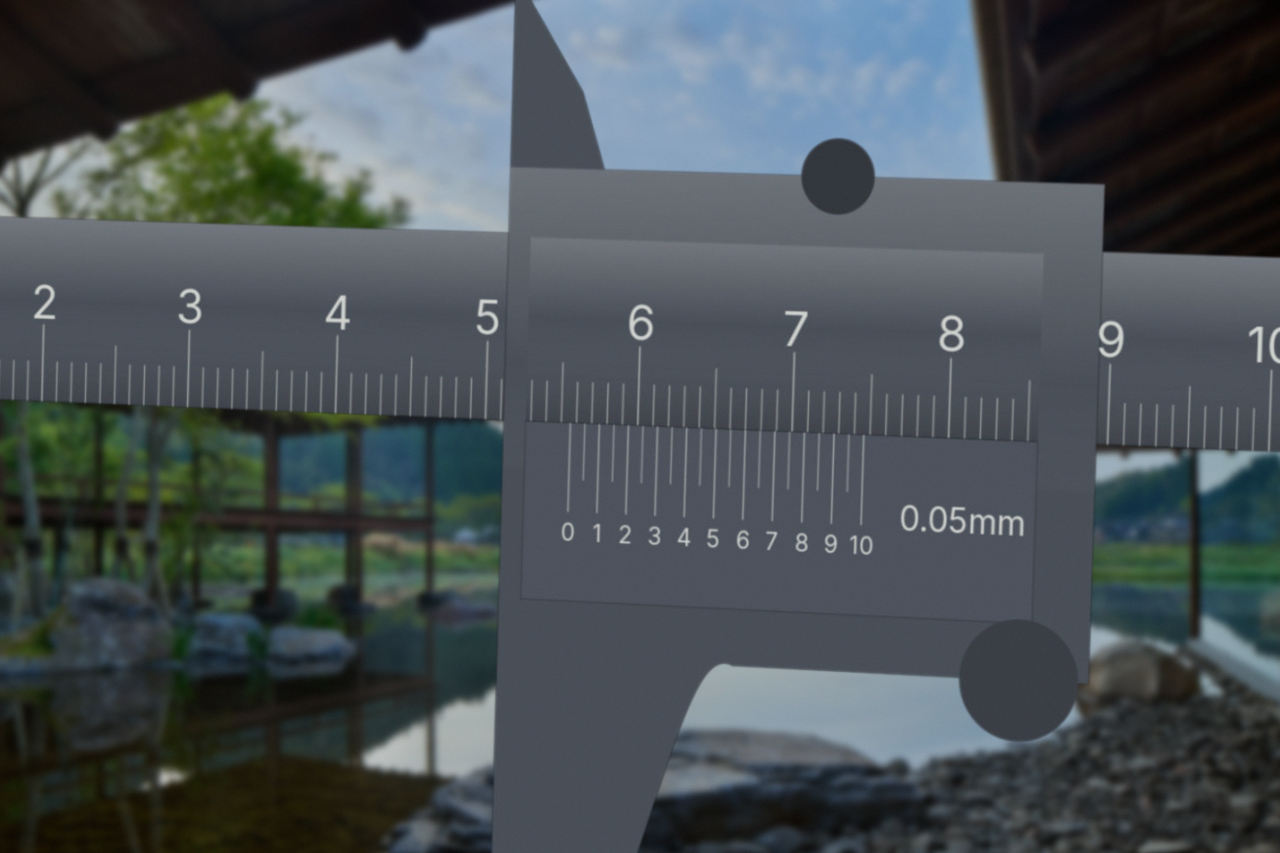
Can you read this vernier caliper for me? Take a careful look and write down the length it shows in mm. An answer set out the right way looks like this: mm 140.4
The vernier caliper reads mm 55.6
